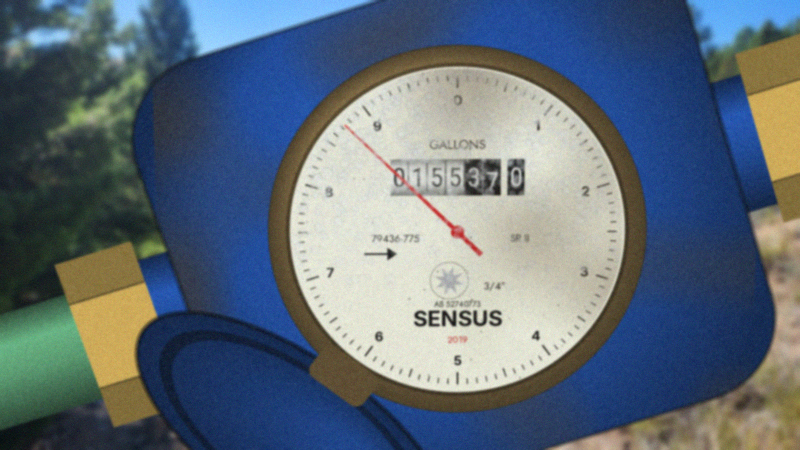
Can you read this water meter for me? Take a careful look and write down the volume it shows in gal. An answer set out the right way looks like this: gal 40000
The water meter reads gal 155368.7
